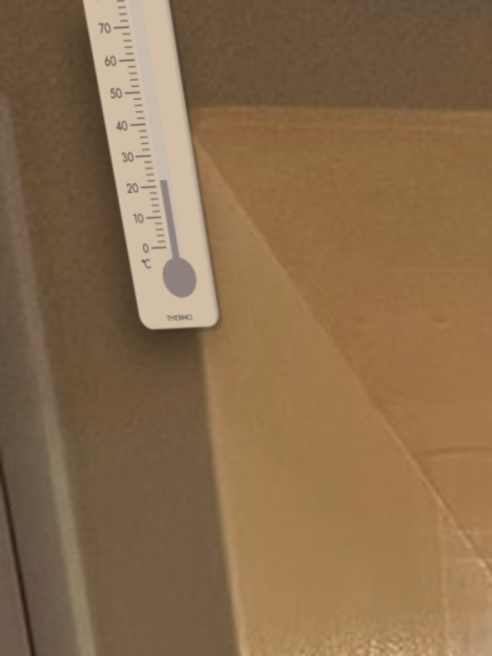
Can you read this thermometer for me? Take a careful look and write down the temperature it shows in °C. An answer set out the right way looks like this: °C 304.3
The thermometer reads °C 22
